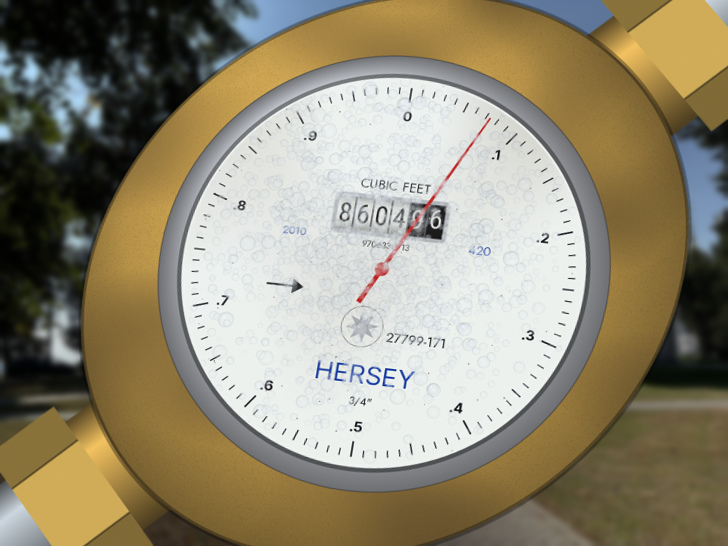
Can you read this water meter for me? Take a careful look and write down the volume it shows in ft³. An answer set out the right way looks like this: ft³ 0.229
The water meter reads ft³ 860496.07
